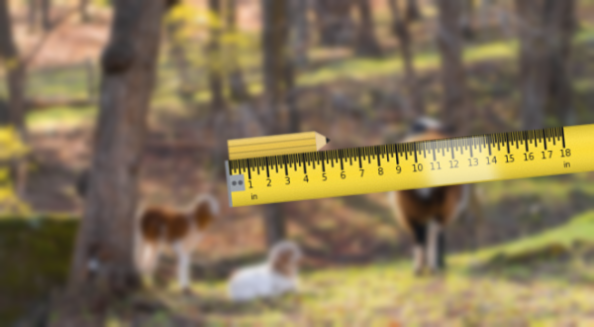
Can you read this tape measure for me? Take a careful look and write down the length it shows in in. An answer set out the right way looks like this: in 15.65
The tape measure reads in 5.5
